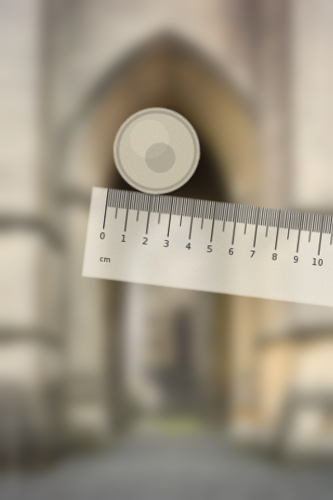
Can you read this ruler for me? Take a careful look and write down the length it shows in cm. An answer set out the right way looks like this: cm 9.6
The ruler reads cm 4
